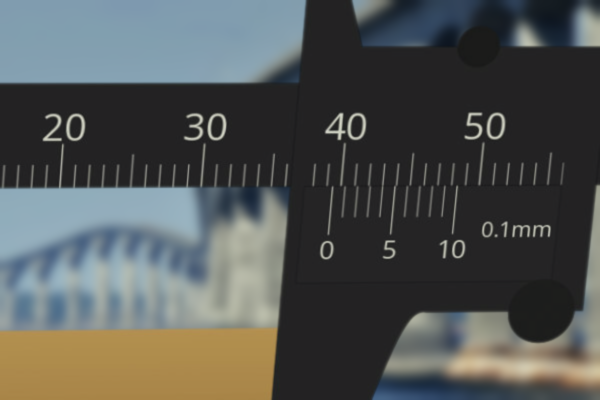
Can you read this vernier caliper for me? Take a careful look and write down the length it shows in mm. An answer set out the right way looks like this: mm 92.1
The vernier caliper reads mm 39.4
